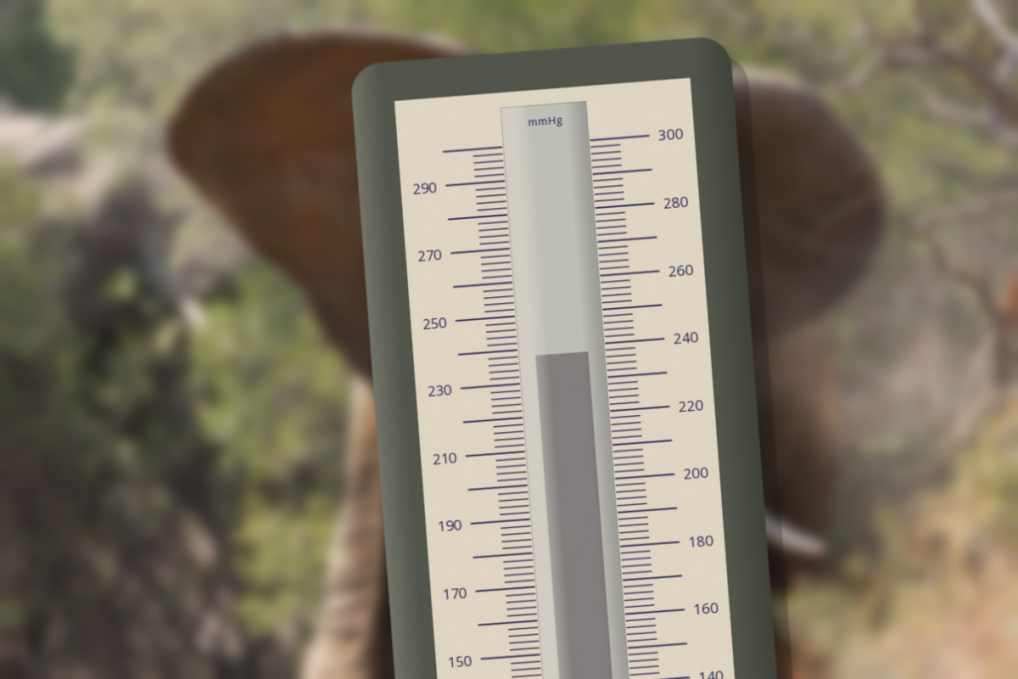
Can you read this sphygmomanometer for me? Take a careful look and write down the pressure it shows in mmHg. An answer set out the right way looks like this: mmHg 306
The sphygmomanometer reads mmHg 238
